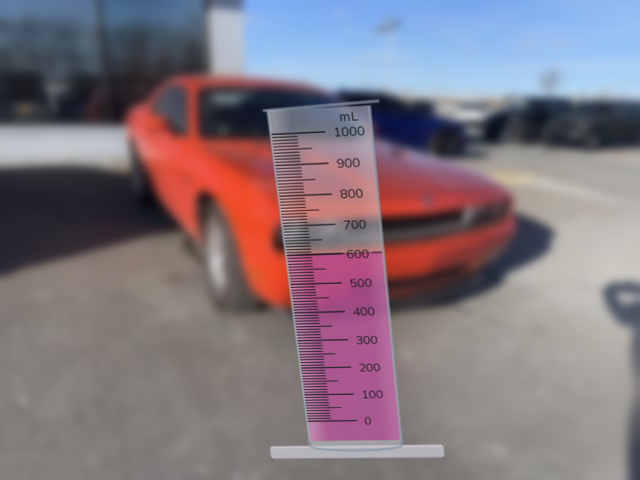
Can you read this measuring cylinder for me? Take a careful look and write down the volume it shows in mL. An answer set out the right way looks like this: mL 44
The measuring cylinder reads mL 600
